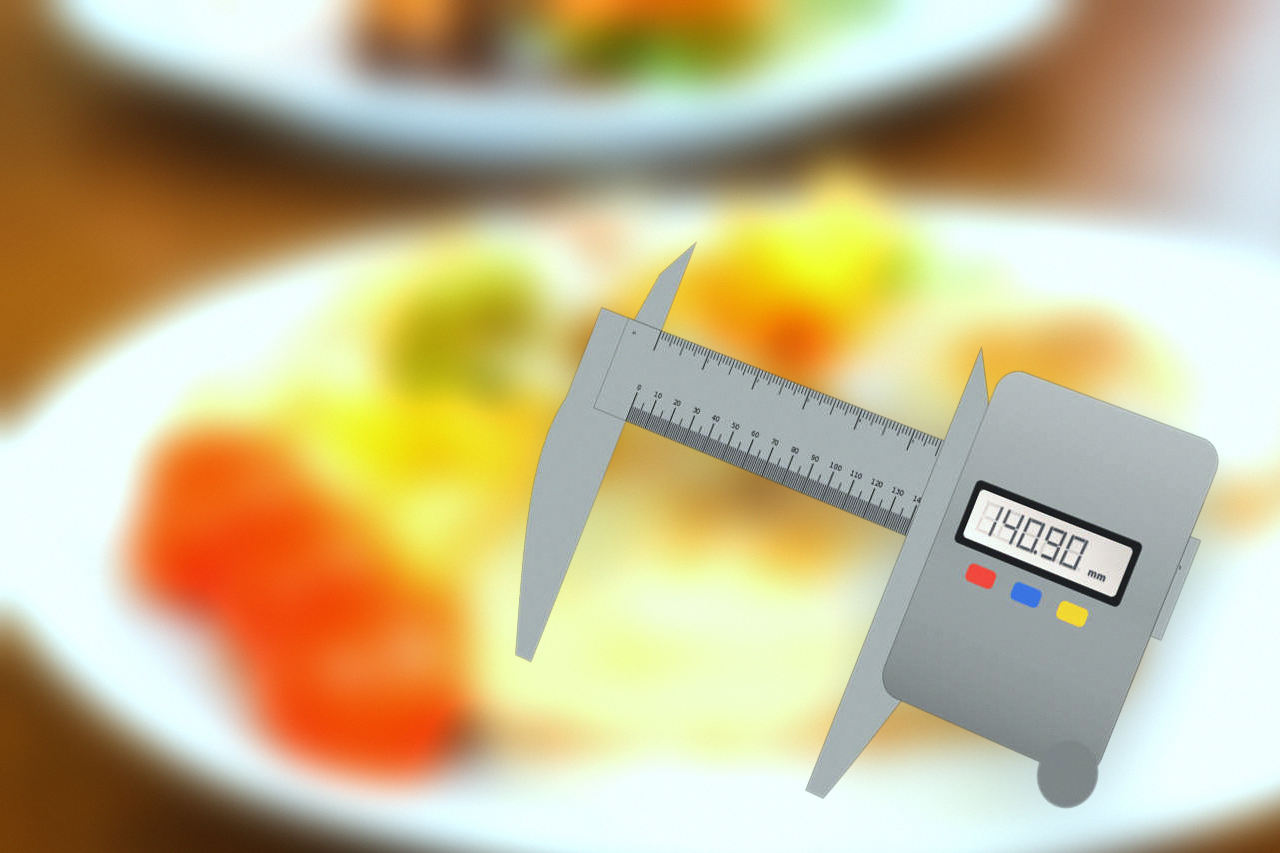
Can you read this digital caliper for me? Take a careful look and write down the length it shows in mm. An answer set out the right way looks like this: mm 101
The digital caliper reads mm 140.90
